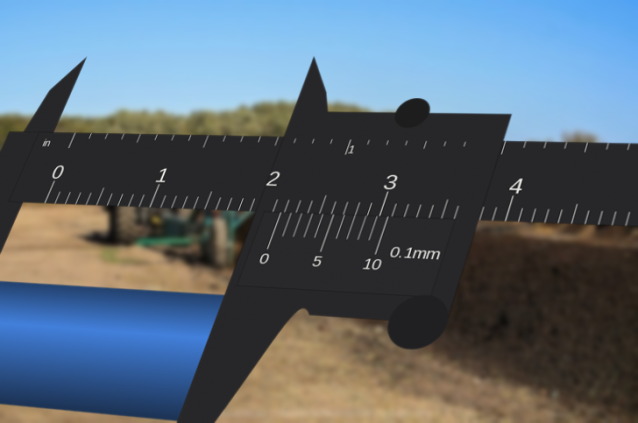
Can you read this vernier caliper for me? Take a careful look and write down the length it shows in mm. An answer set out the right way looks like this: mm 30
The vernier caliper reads mm 21.7
